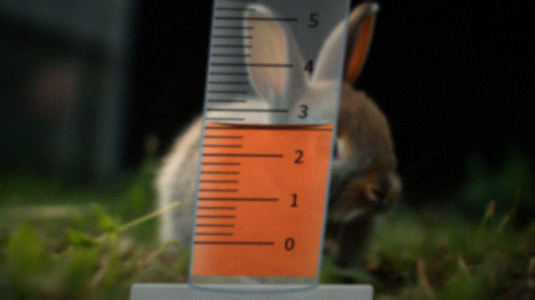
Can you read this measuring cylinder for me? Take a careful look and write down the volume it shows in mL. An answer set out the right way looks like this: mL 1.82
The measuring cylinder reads mL 2.6
